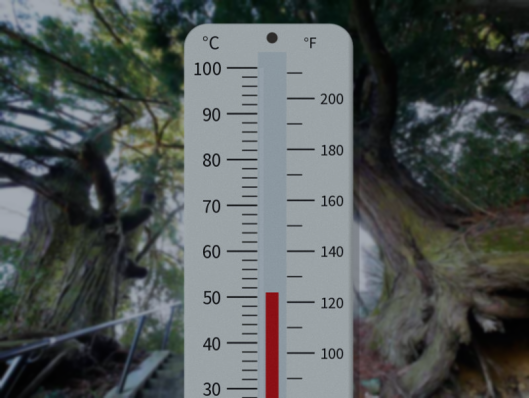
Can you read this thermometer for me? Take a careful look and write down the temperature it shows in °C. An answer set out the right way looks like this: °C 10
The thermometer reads °C 51
